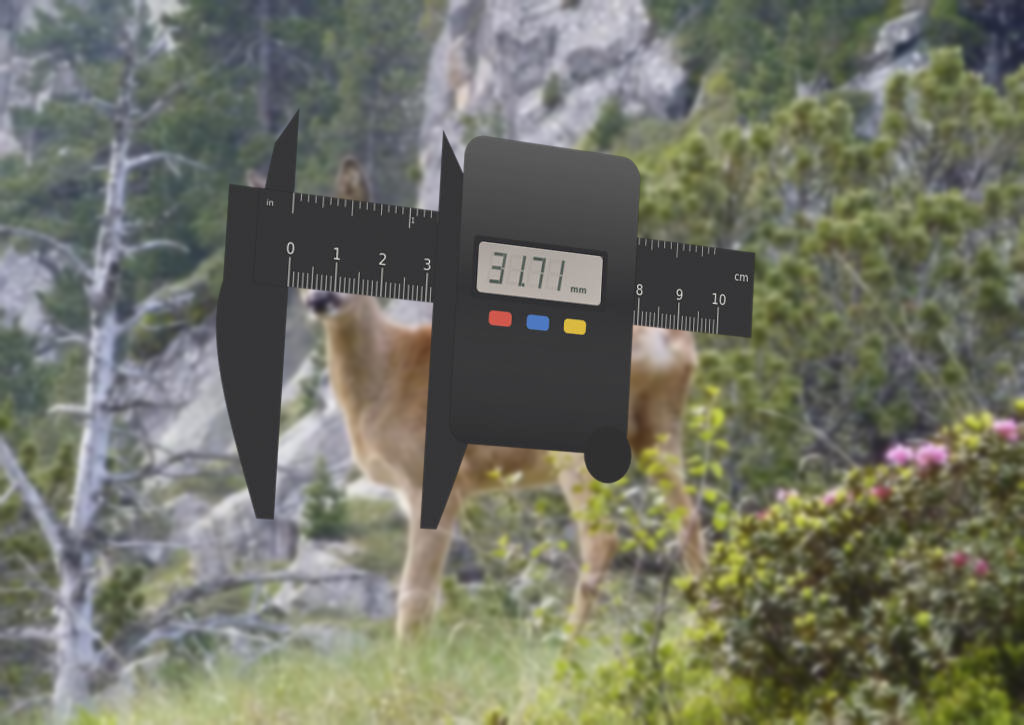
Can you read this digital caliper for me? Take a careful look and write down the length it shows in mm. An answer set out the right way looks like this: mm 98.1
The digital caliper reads mm 31.71
